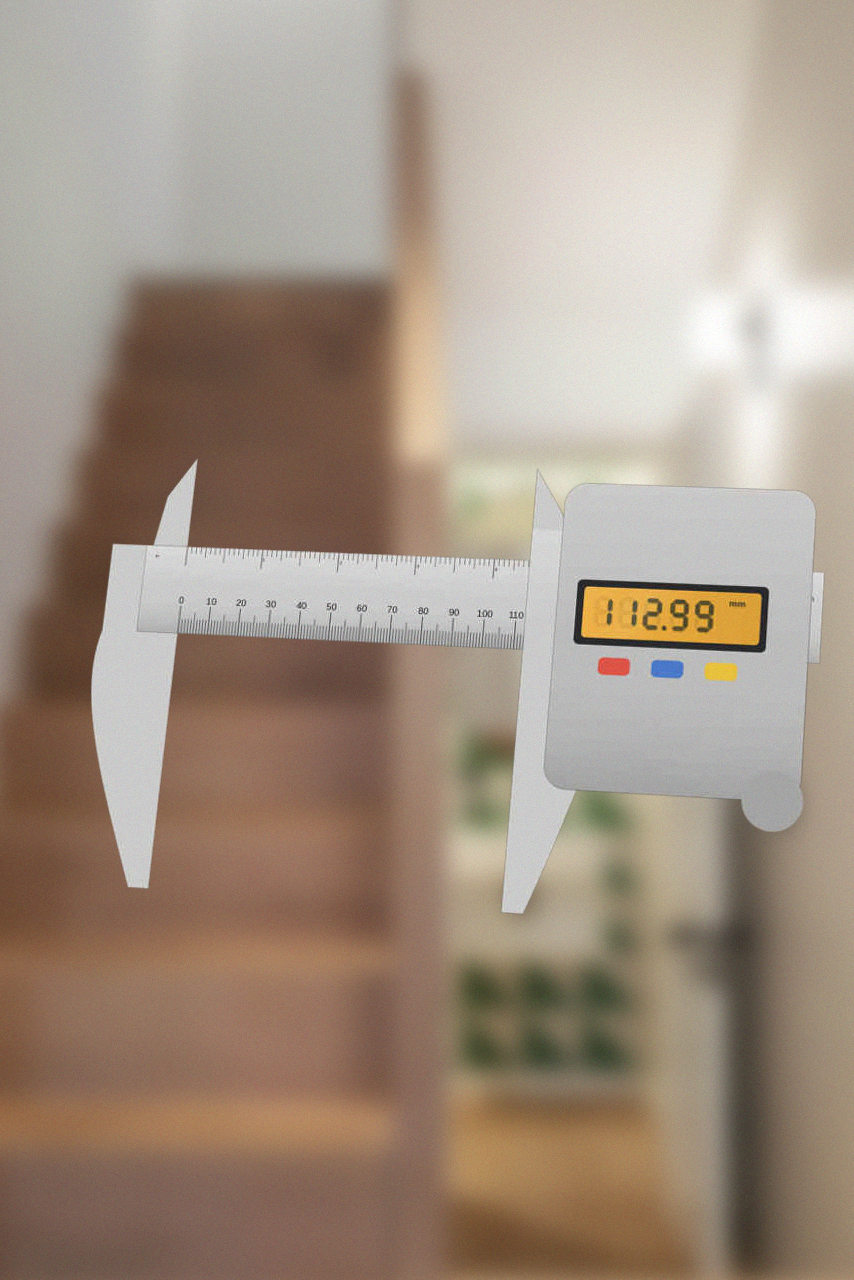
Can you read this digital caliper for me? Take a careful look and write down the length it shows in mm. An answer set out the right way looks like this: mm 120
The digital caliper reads mm 112.99
